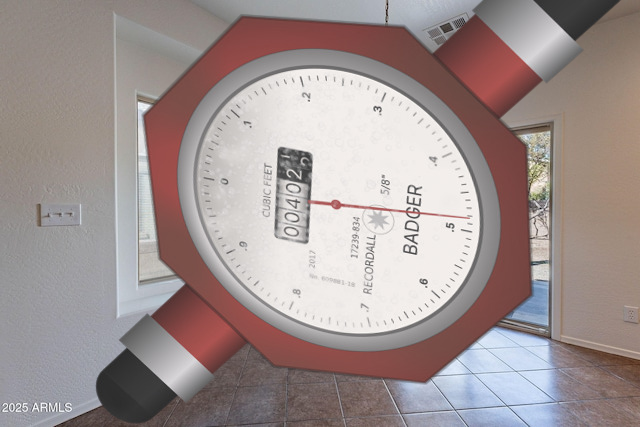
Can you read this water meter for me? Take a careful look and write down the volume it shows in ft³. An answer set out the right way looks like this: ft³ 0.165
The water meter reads ft³ 4021.48
